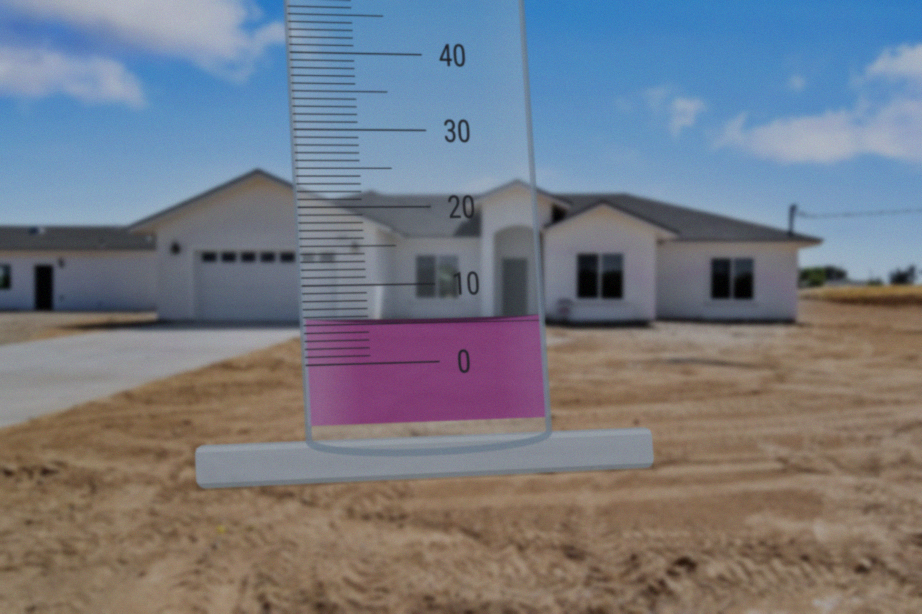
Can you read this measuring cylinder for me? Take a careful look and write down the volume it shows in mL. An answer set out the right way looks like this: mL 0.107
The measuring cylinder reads mL 5
